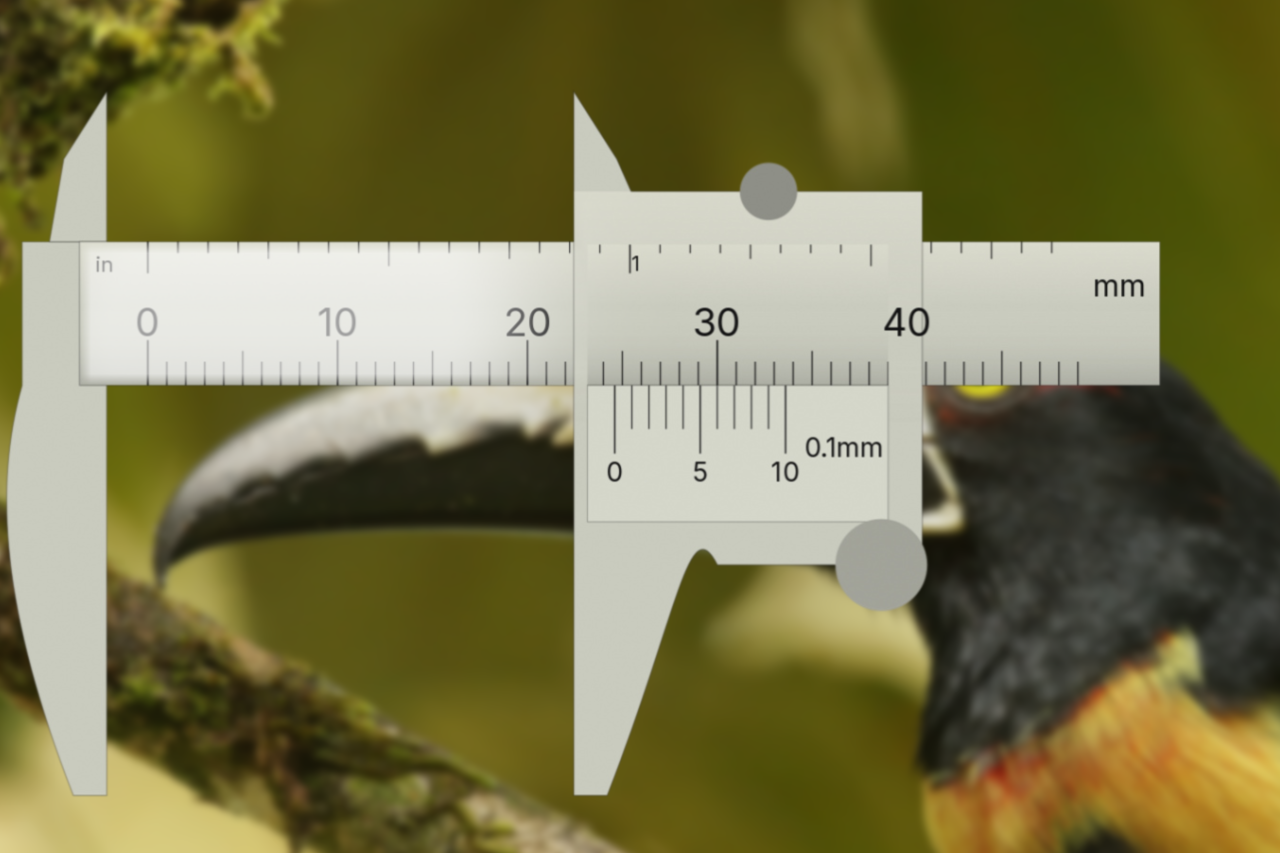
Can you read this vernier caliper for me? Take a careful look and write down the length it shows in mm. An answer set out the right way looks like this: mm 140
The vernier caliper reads mm 24.6
